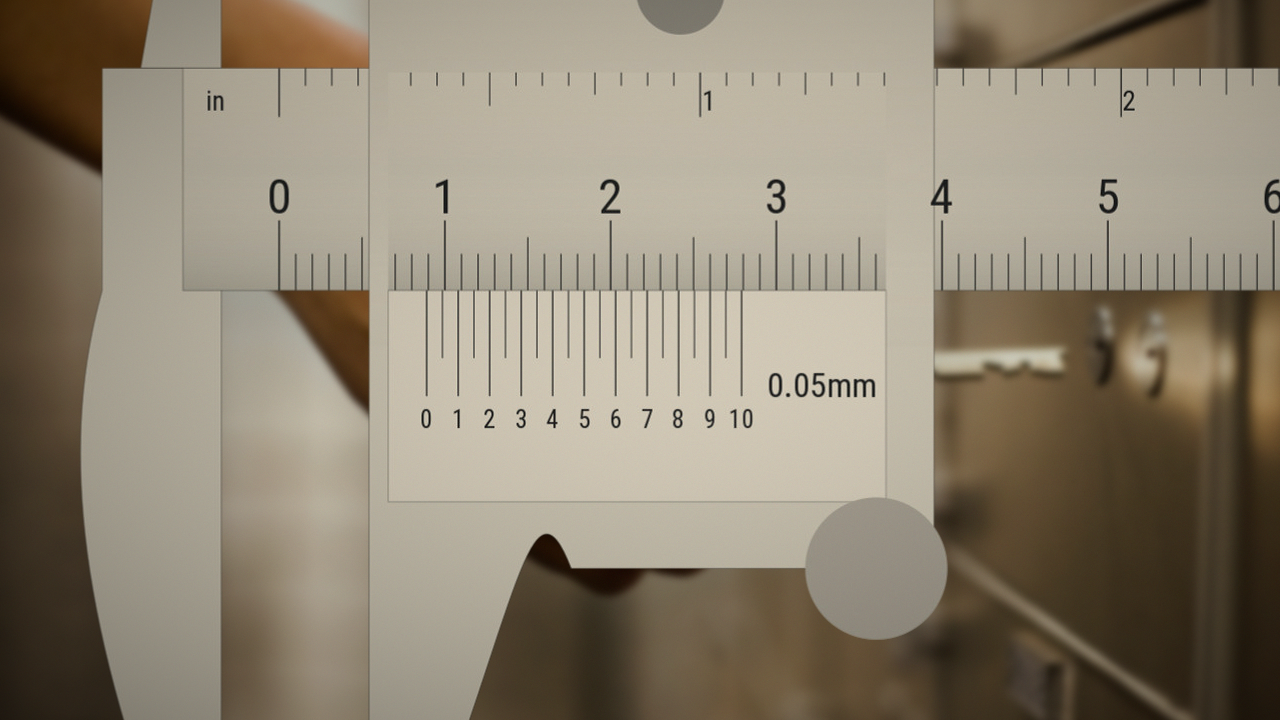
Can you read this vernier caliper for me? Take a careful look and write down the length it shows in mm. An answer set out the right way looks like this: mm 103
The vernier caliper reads mm 8.9
